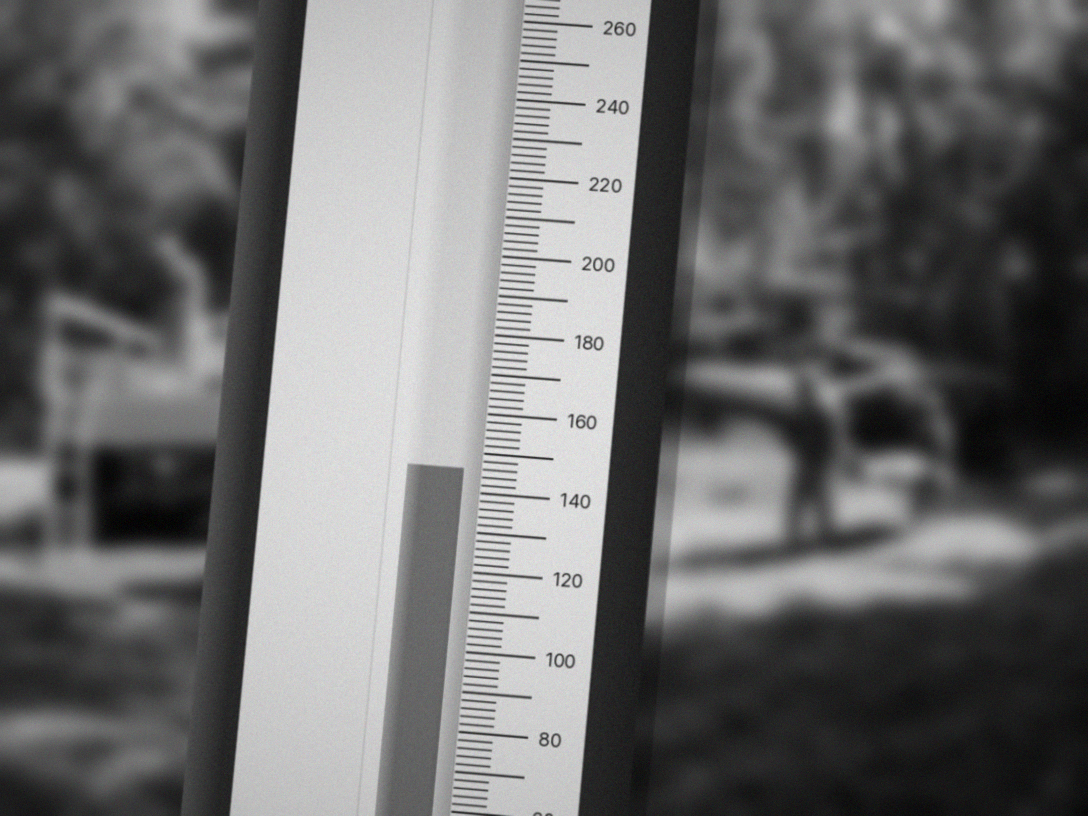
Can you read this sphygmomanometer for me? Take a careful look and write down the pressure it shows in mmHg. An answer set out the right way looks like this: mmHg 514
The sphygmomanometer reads mmHg 146
